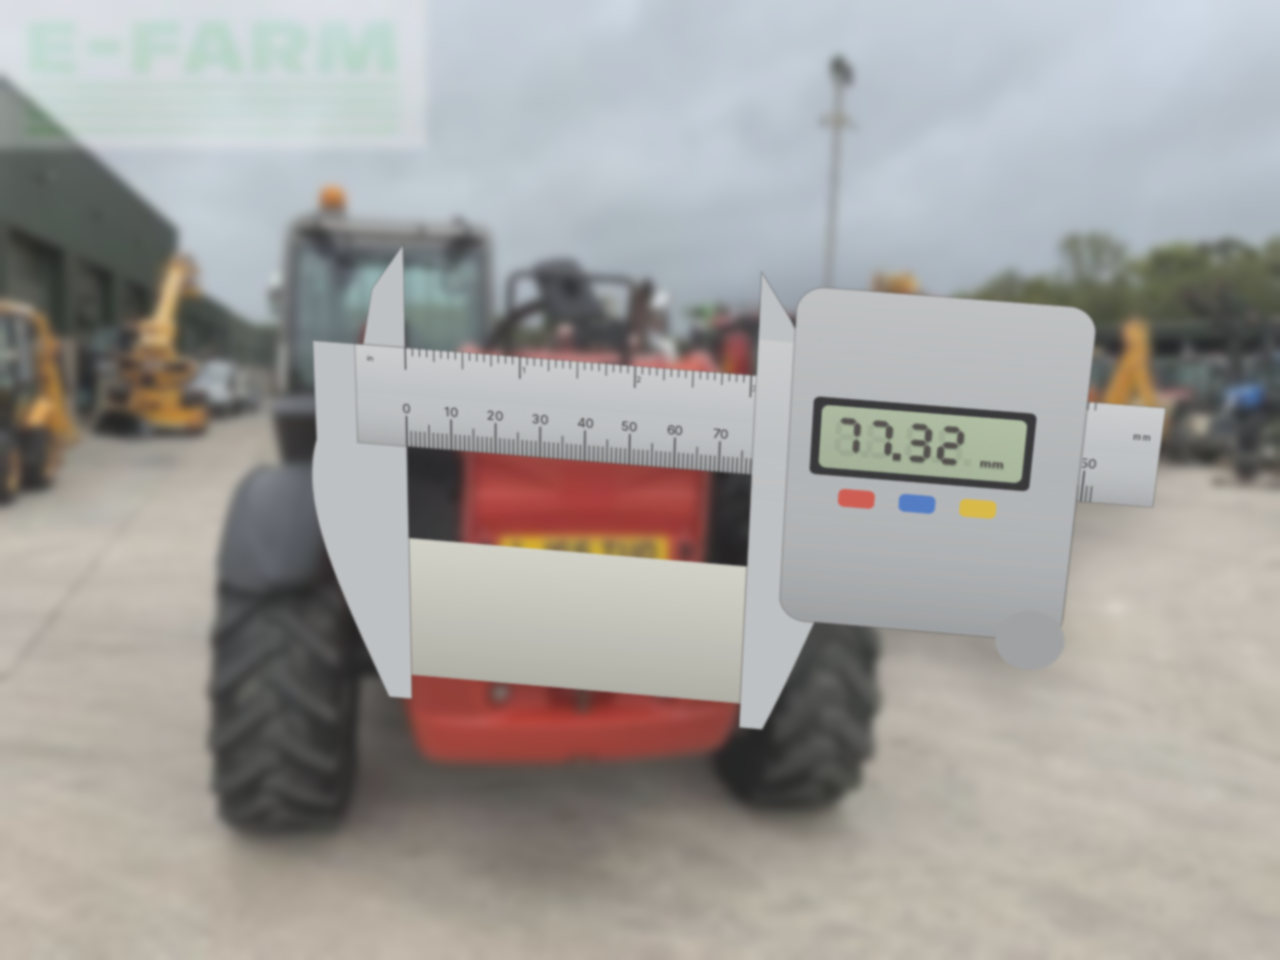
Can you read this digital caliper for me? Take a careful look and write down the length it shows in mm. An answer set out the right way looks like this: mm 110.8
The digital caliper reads mm 77.32
